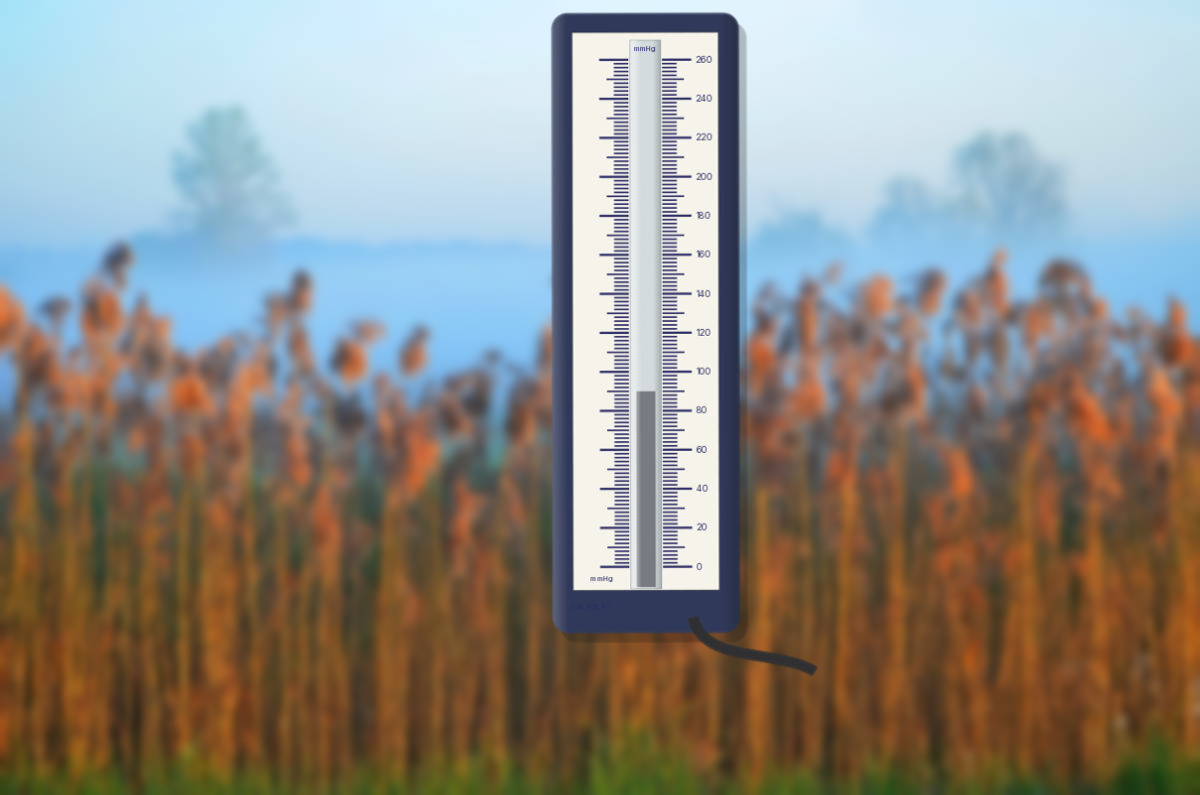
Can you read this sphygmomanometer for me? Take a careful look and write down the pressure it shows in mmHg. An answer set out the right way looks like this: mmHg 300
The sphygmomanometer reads mmHg 90
